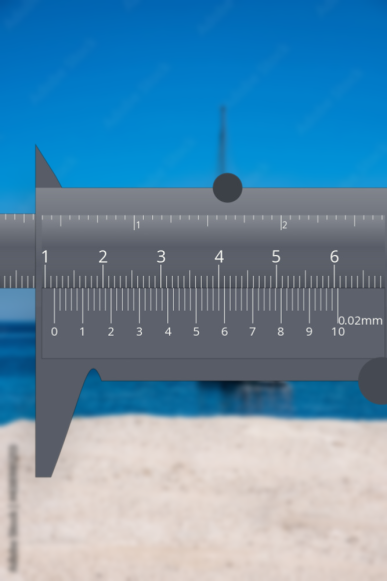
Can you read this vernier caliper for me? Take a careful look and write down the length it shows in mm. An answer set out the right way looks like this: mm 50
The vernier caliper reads mm 11.6
